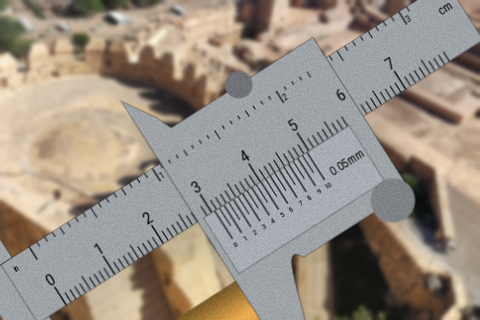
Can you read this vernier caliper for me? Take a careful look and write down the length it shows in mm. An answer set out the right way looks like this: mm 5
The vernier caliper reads mm 30.6
